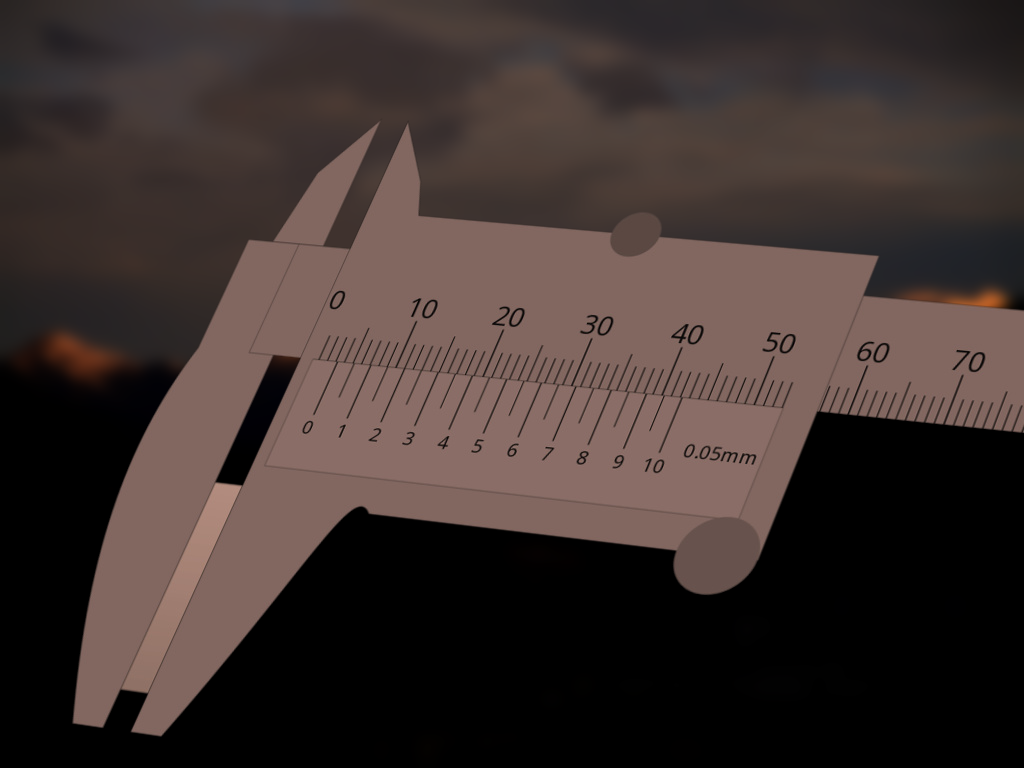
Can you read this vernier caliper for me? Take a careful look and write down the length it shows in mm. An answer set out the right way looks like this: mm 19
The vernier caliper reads mm 3.2
